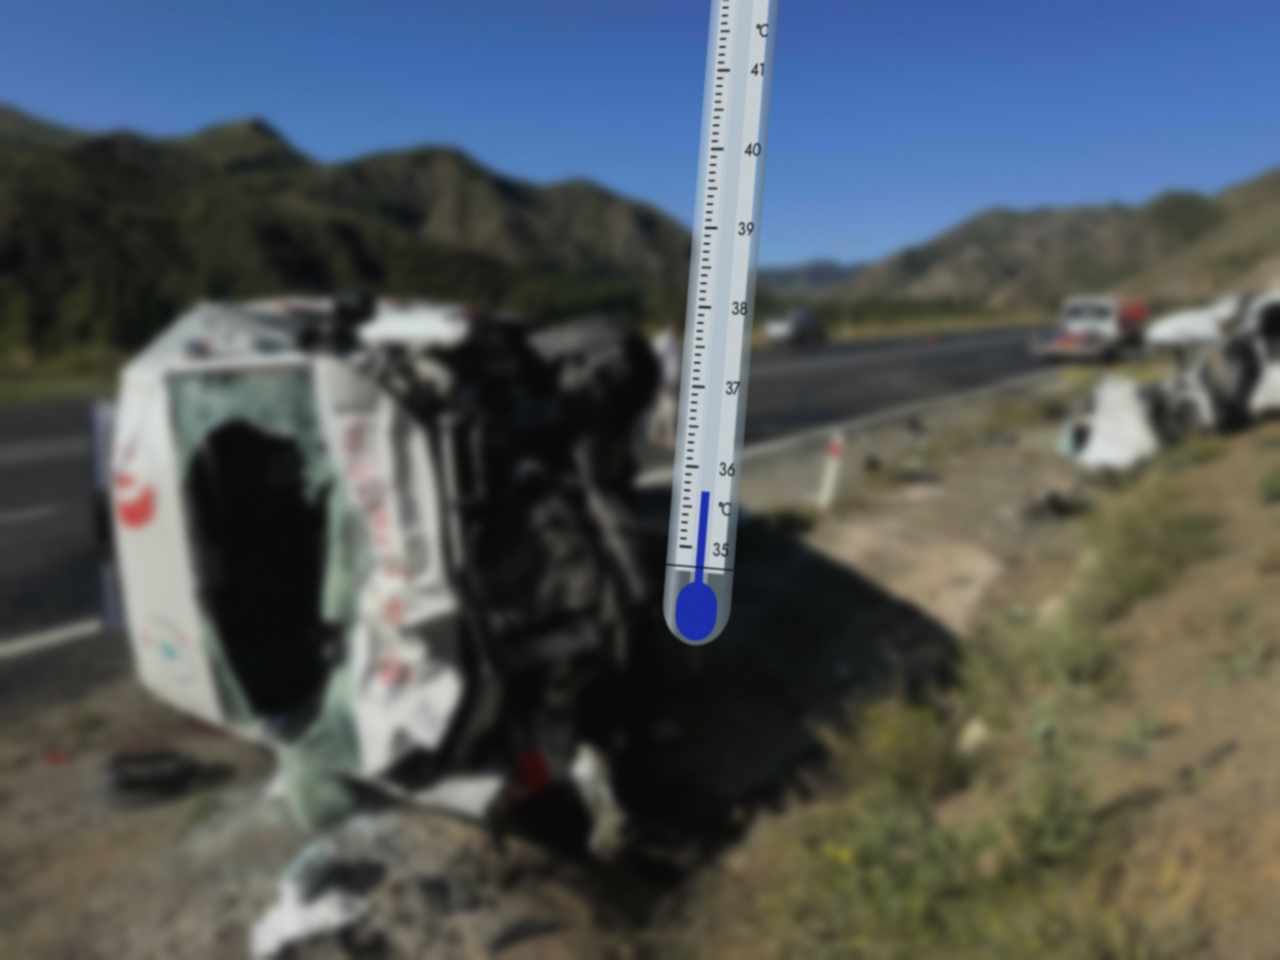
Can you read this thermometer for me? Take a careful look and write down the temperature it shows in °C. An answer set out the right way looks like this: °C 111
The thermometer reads °C 35.7
